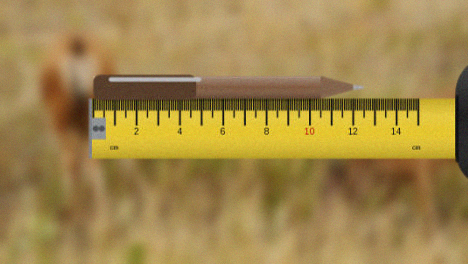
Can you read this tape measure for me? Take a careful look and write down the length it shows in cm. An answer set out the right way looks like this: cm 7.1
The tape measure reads cm 12.5
